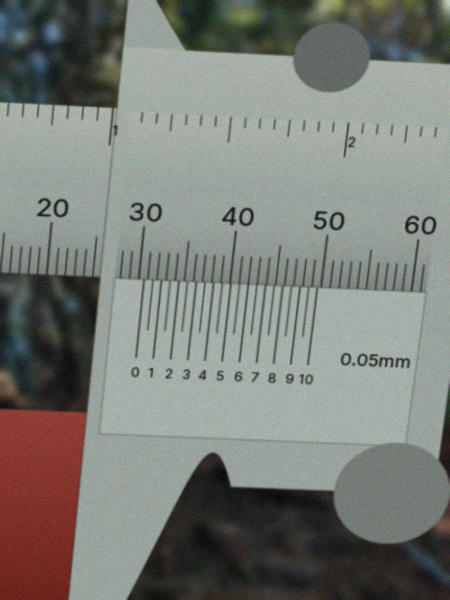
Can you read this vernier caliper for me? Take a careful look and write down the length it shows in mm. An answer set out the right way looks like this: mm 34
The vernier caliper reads mm 30.6
